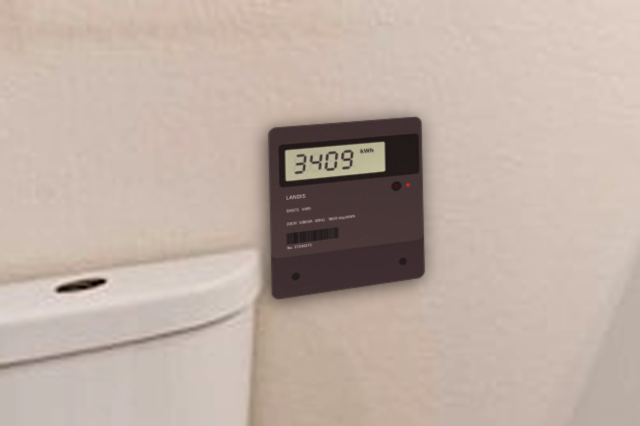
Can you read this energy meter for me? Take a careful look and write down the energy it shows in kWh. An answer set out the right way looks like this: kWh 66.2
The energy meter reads kWh 3409
